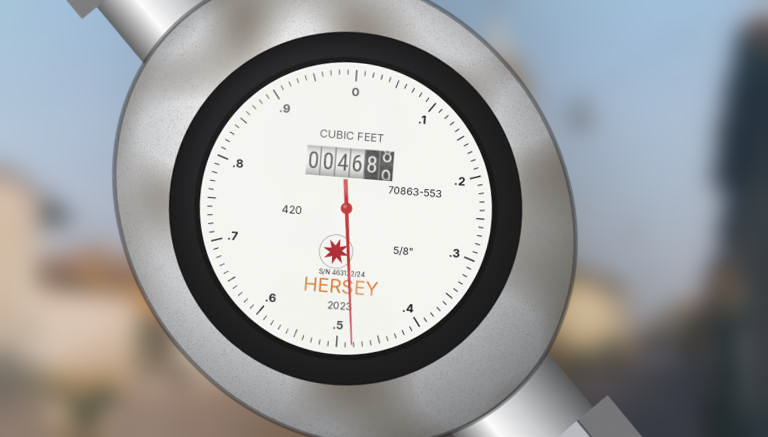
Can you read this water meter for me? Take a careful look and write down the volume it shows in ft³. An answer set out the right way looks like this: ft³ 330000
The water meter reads ft³ 4688.48
